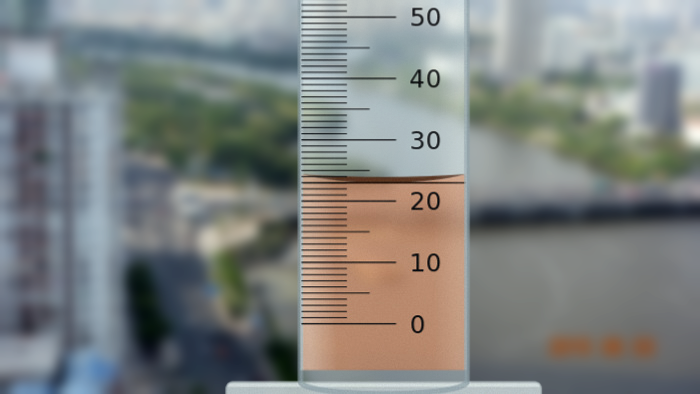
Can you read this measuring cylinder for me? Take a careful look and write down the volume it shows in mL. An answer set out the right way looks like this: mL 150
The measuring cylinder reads mL 23
